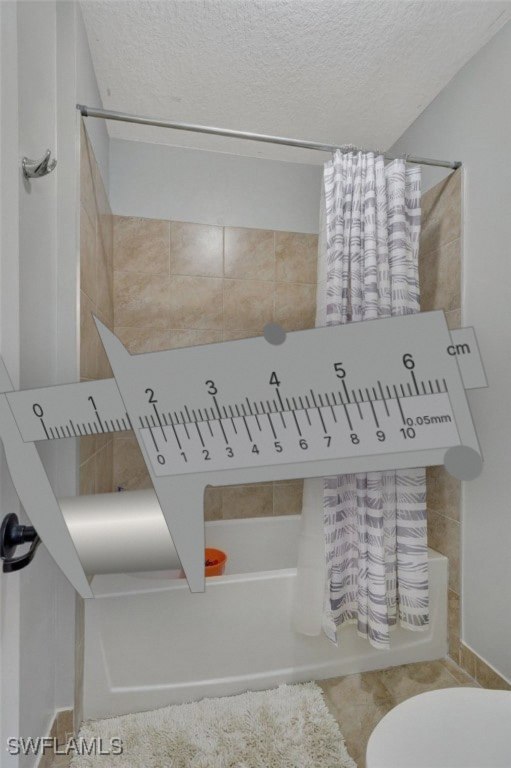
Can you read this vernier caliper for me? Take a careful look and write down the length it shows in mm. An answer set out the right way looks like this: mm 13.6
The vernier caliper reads mm 18.0
